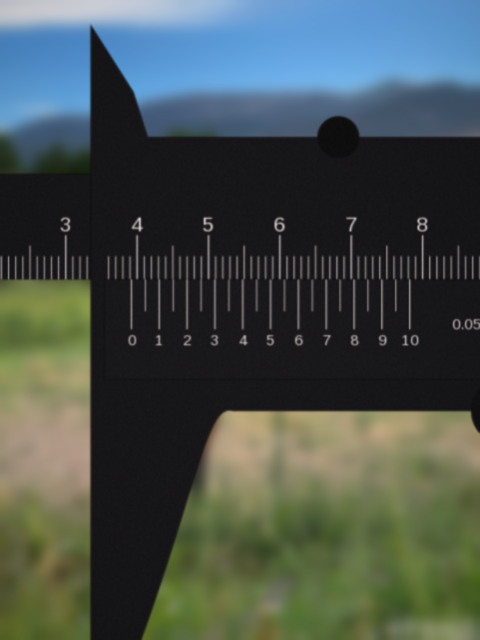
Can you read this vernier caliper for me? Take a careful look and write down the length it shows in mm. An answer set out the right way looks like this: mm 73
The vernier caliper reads mm 39.2
